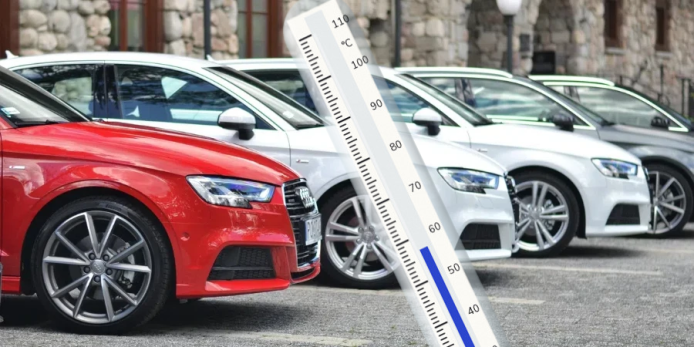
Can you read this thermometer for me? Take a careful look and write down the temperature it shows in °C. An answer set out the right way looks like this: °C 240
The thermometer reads °C 57
